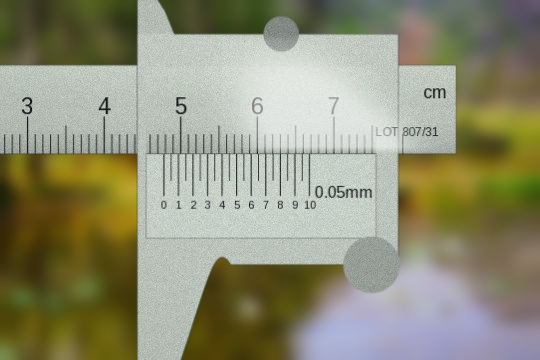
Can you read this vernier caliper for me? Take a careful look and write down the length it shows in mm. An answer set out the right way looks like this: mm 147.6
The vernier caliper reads mm 47.8
